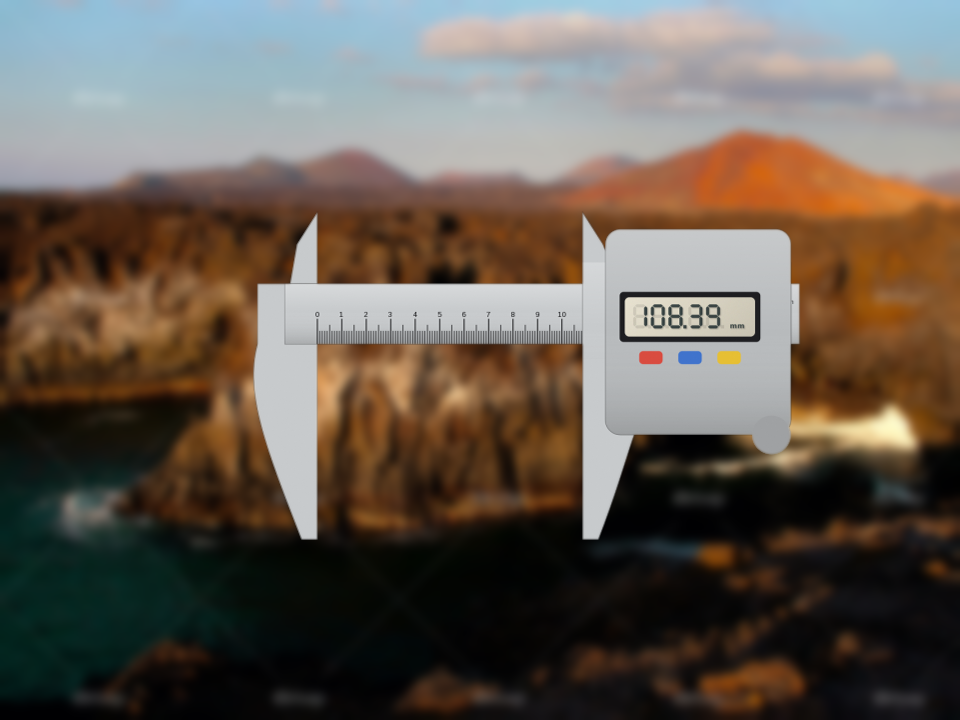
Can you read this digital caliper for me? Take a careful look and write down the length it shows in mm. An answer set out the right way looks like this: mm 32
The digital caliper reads mm 108.39
